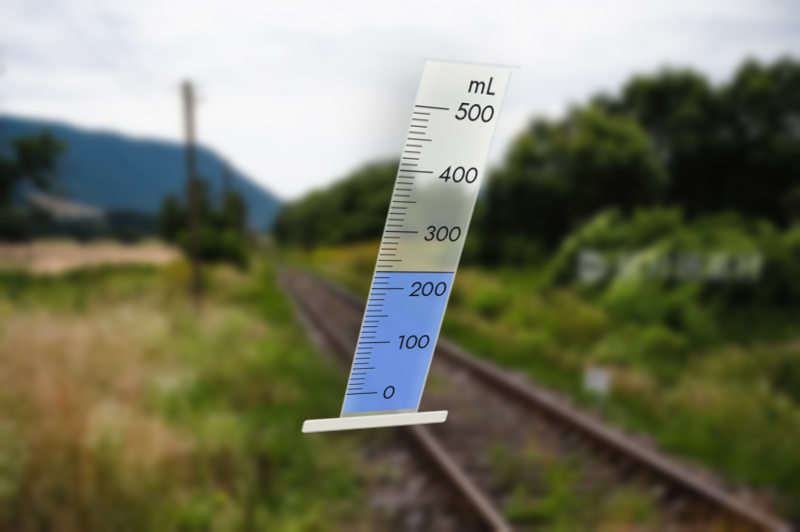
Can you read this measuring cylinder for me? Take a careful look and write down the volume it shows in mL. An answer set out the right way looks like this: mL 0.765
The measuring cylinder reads mL 230
